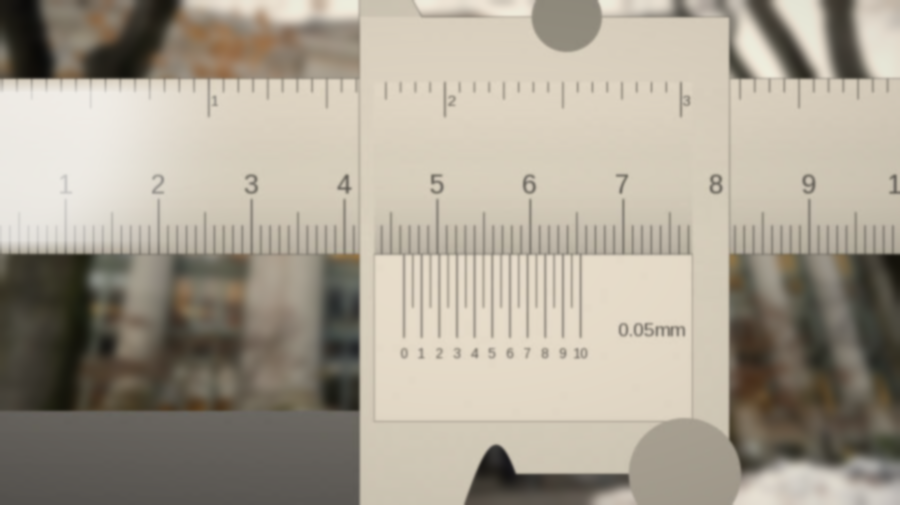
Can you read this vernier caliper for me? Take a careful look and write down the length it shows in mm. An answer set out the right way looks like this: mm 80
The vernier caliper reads mm 46.4
